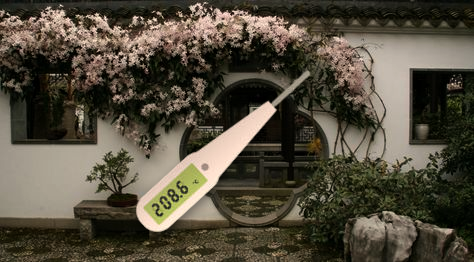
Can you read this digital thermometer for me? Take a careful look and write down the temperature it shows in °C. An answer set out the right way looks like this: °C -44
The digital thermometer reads °C 208.6
